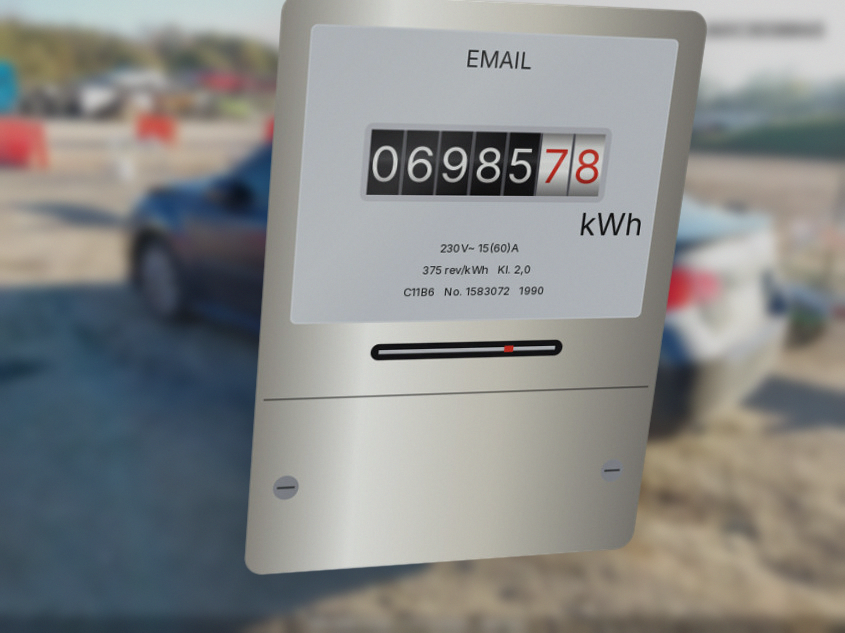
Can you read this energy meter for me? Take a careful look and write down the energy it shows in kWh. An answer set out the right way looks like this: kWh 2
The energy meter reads kWh 6985.78
